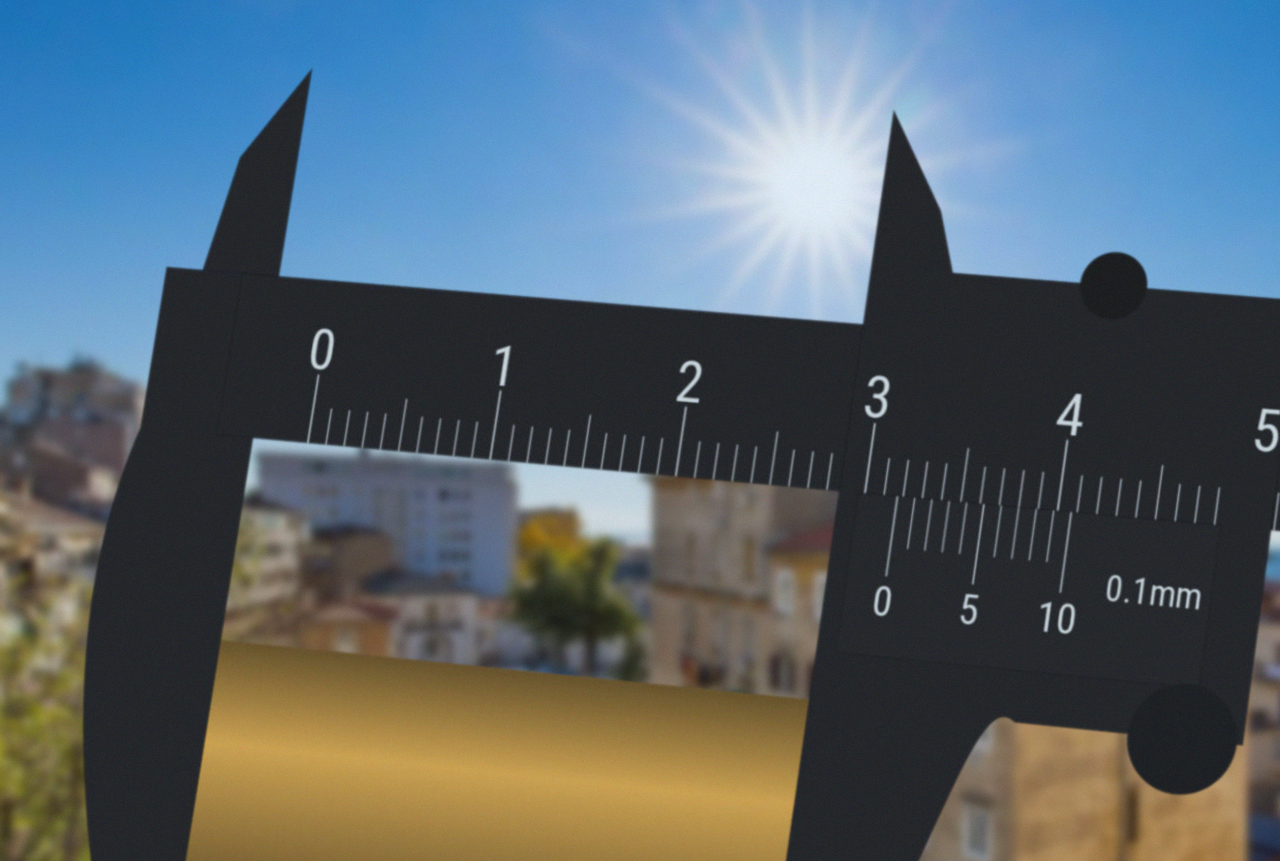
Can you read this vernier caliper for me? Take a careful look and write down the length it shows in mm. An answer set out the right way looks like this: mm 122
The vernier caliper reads mm 31.7
